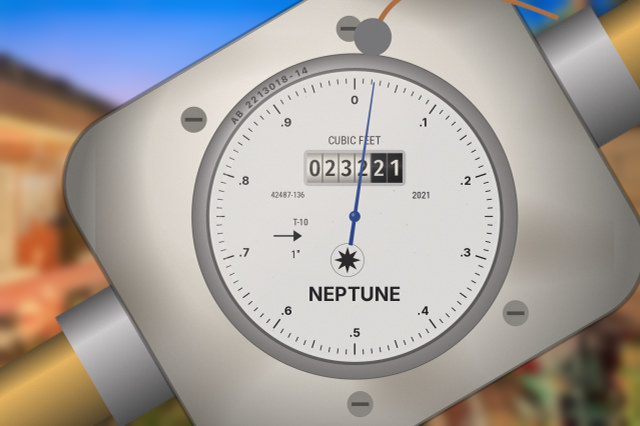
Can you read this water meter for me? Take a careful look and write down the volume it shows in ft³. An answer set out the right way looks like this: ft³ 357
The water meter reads ft³ 23221.02
